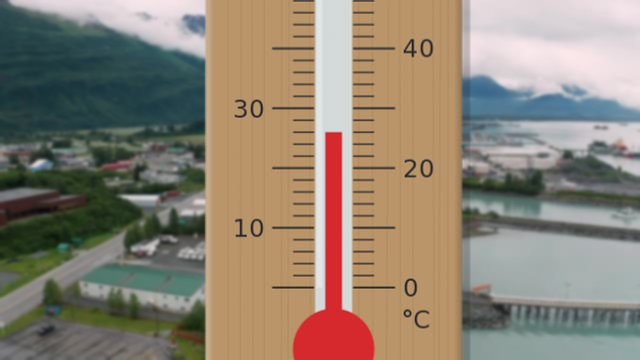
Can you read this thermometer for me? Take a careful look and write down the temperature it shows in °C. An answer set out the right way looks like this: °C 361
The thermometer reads °C 26
